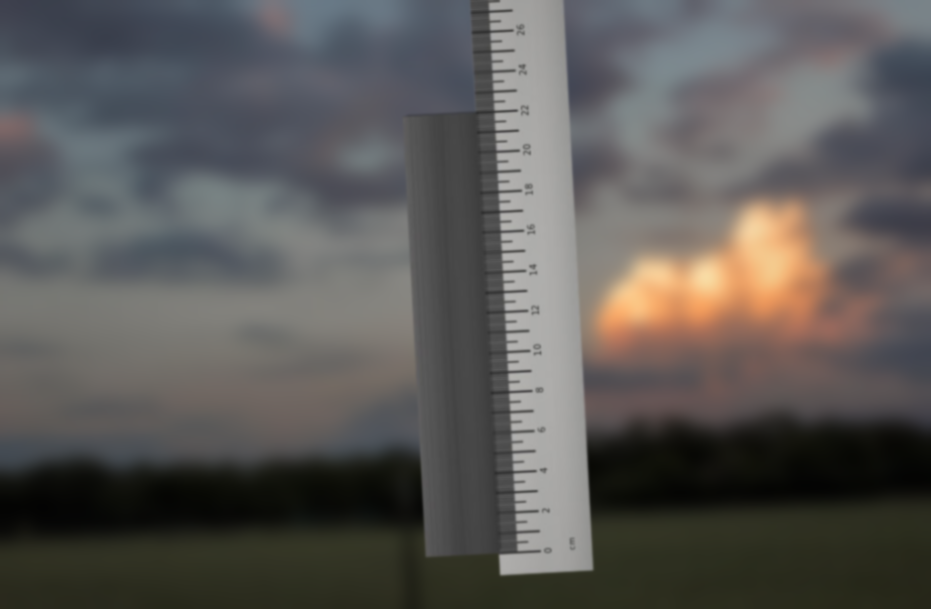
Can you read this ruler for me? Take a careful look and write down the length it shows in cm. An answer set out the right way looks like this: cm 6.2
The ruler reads cm 22
